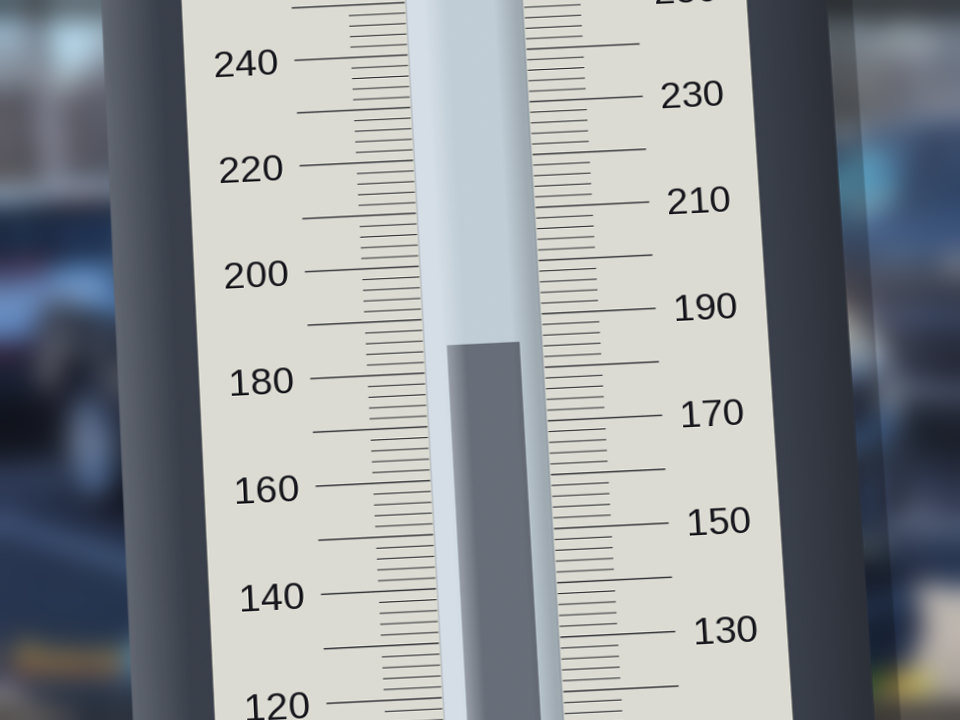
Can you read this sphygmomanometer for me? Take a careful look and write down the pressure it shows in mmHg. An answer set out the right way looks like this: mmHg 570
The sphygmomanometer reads mmHg 185
